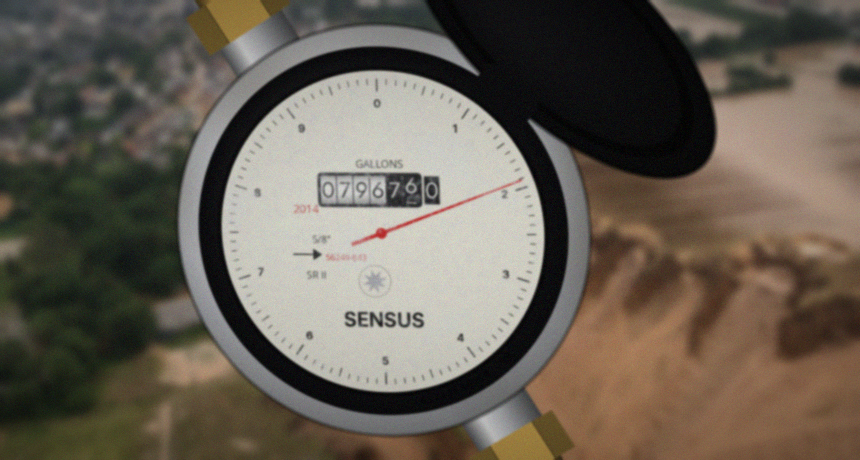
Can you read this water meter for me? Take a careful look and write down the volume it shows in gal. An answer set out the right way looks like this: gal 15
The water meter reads gal 796761.9
